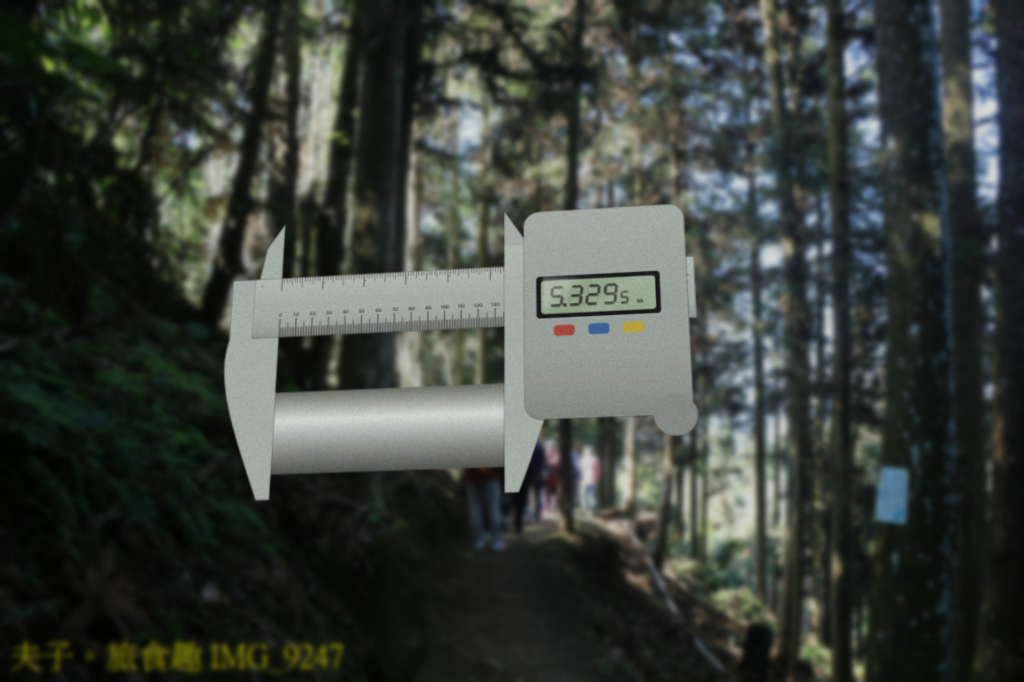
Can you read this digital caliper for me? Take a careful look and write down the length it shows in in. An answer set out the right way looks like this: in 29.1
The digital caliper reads in 5.3295
